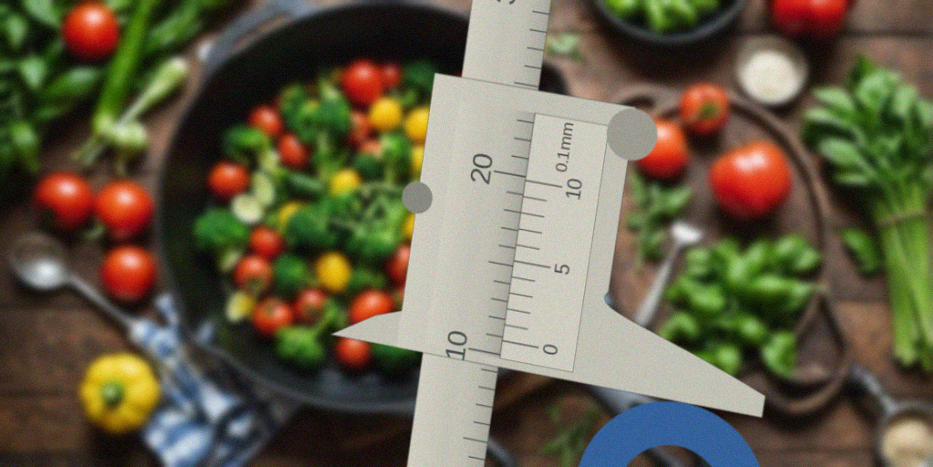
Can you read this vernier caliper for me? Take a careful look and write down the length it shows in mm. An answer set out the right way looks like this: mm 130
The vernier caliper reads mm 10.8
